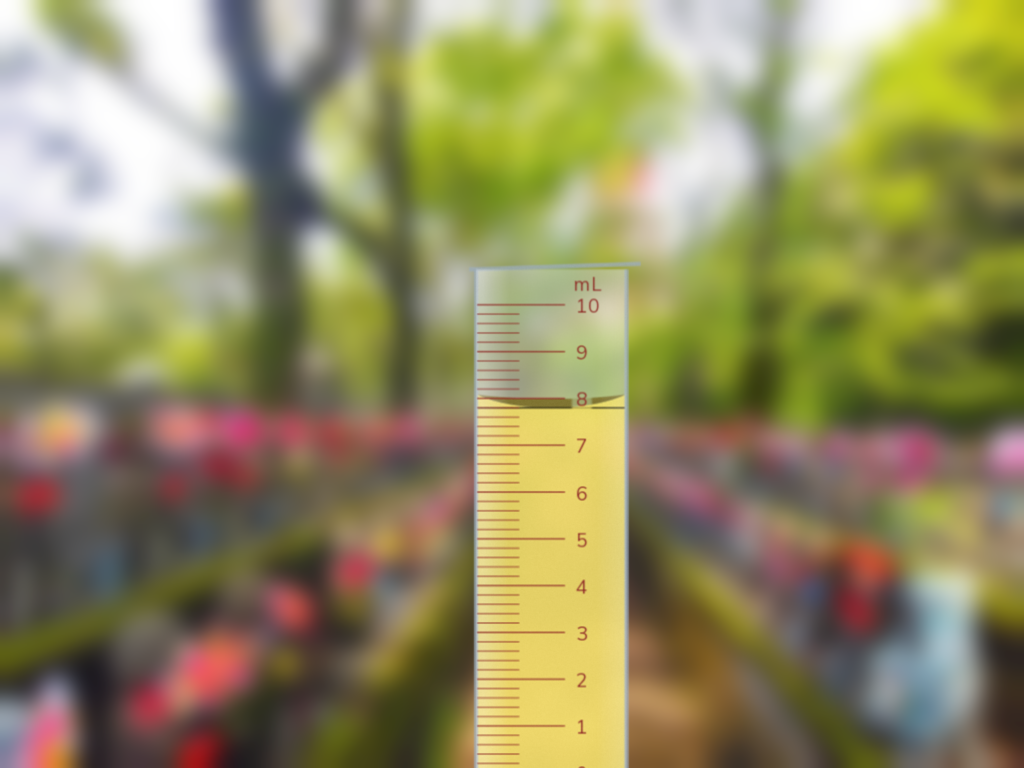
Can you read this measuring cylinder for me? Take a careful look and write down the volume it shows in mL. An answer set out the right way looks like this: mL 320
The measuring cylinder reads mL 7.8
